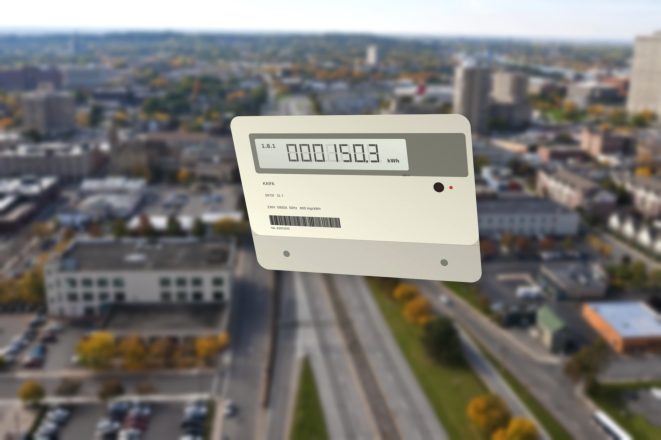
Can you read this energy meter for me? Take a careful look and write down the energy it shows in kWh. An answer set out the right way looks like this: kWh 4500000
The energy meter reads kWh 150.3
